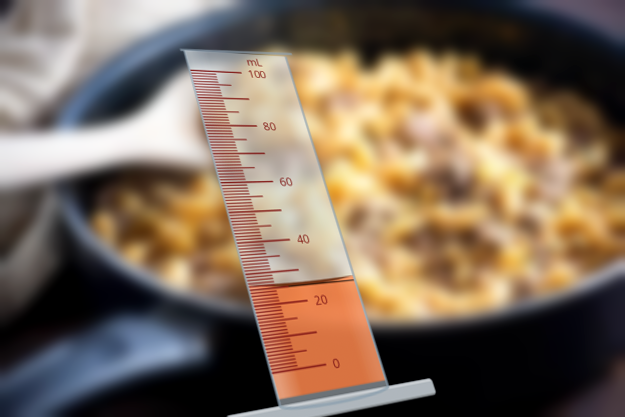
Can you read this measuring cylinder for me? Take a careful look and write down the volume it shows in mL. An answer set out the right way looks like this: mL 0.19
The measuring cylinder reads mL 25
